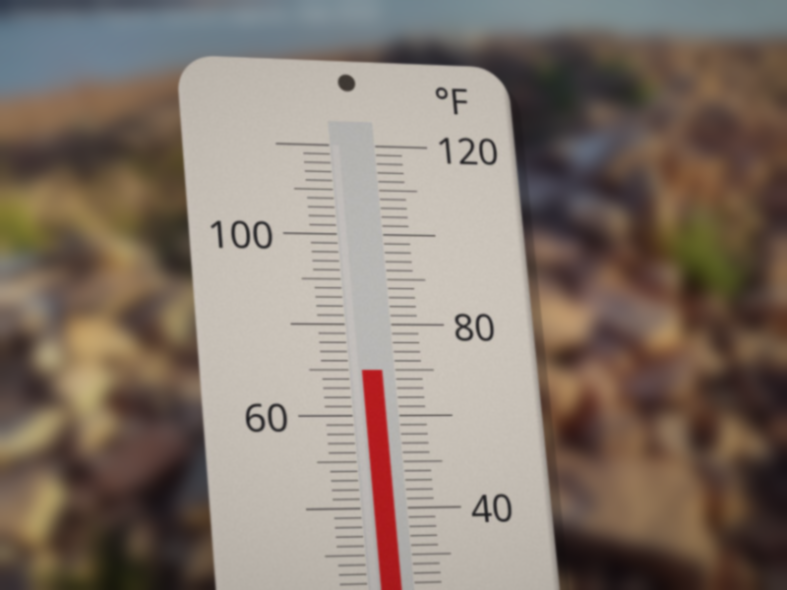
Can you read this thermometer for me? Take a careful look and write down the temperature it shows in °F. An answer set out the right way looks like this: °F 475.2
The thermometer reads °F 70
